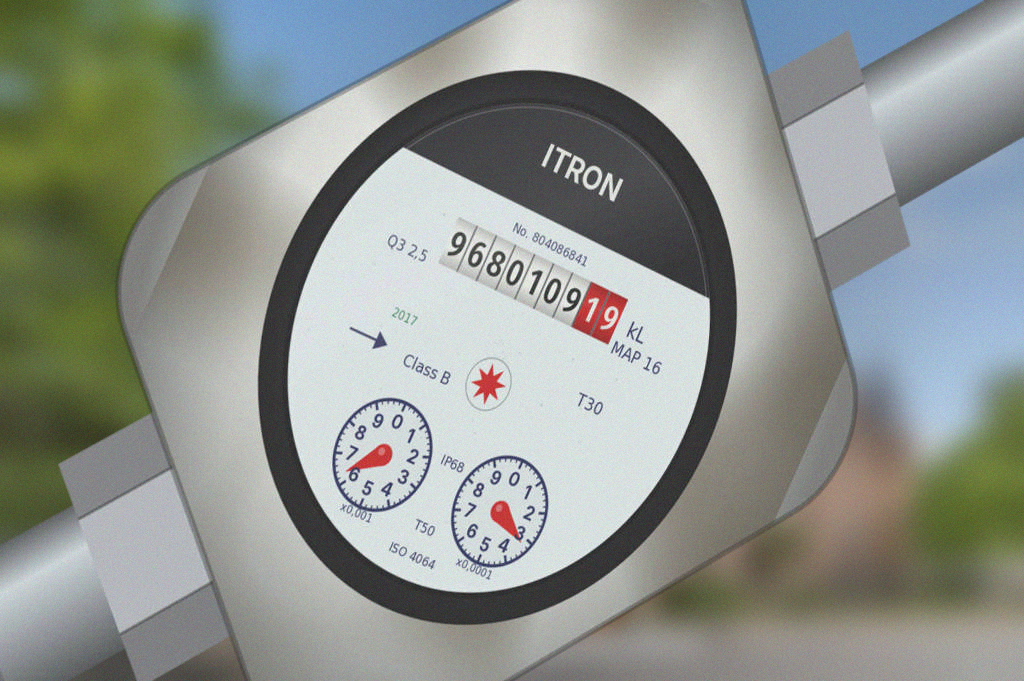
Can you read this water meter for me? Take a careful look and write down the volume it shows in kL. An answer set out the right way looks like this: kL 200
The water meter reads kL 9680109.1963
